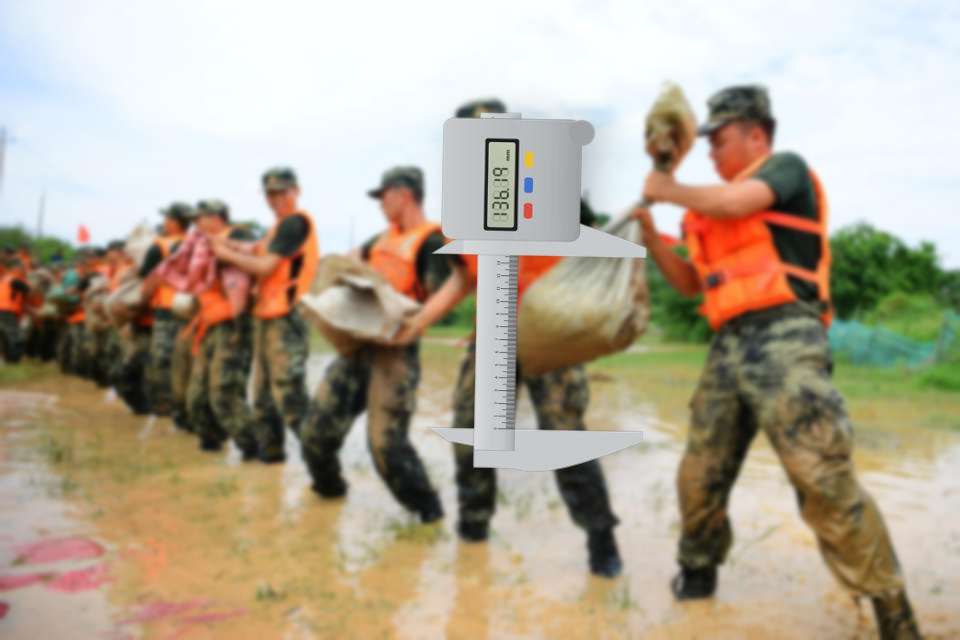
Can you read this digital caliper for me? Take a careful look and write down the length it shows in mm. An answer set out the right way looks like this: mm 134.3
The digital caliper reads mm 136.19
